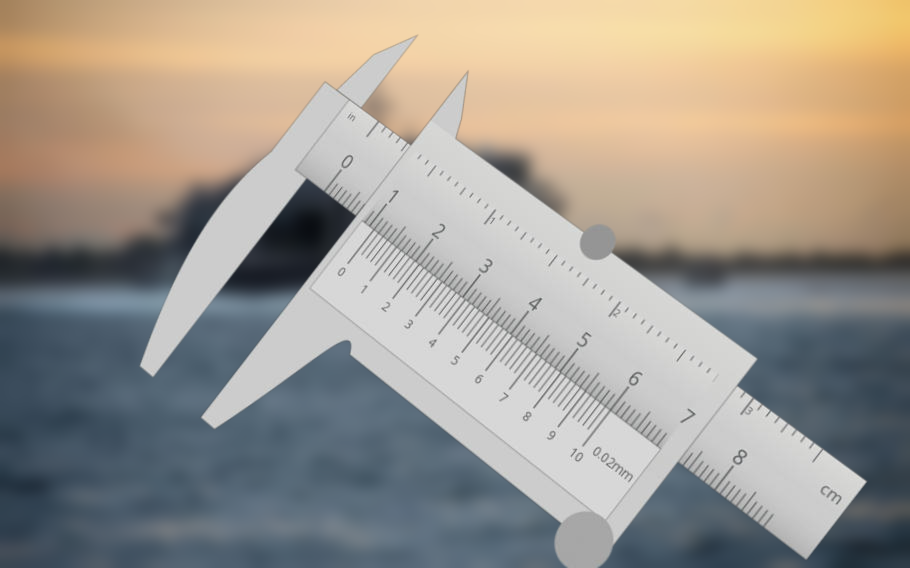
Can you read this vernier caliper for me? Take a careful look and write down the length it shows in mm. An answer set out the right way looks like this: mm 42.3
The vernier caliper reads mm 11.0
